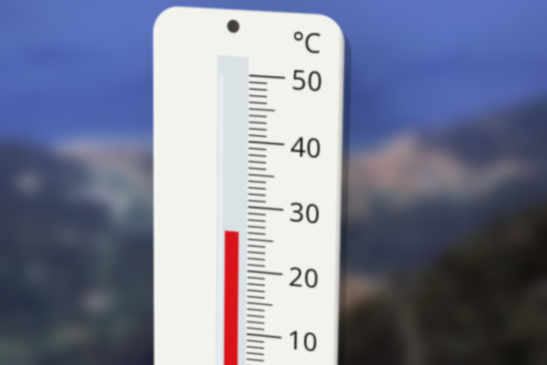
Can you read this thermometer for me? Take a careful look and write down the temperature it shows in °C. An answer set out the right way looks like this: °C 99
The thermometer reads °C 26
